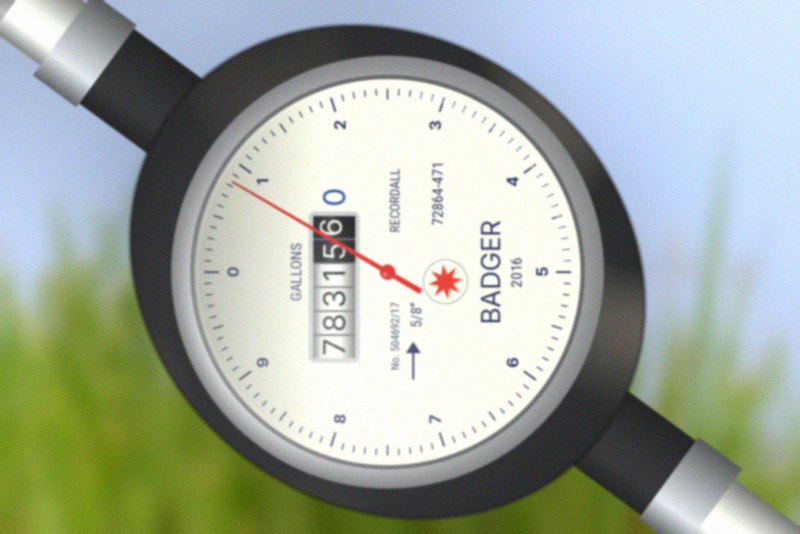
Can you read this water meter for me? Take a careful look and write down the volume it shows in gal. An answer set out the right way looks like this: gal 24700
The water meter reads gal 7831560.8
